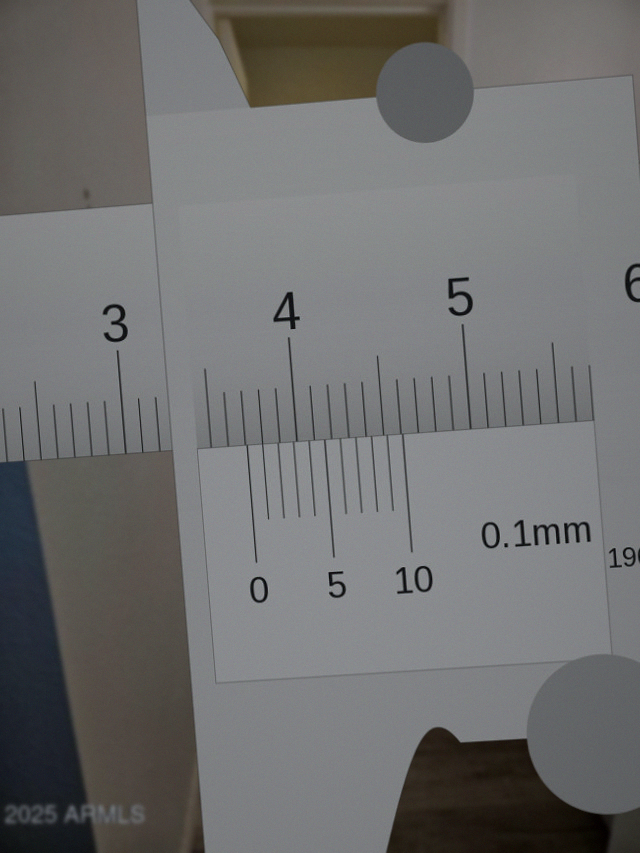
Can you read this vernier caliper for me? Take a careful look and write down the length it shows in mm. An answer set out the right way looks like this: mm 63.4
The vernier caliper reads mm 37.1
